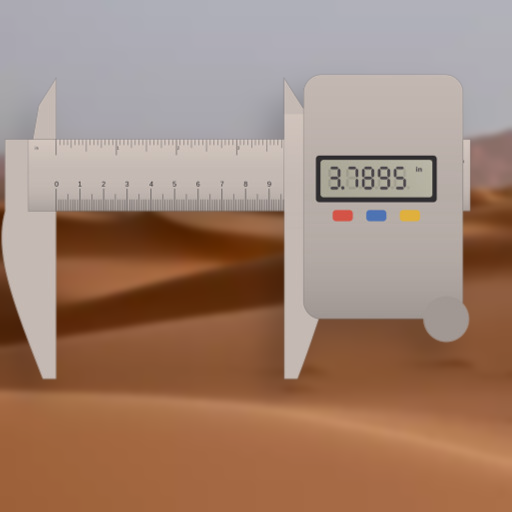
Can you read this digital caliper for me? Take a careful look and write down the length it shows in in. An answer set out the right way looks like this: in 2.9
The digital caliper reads in 3.7895
